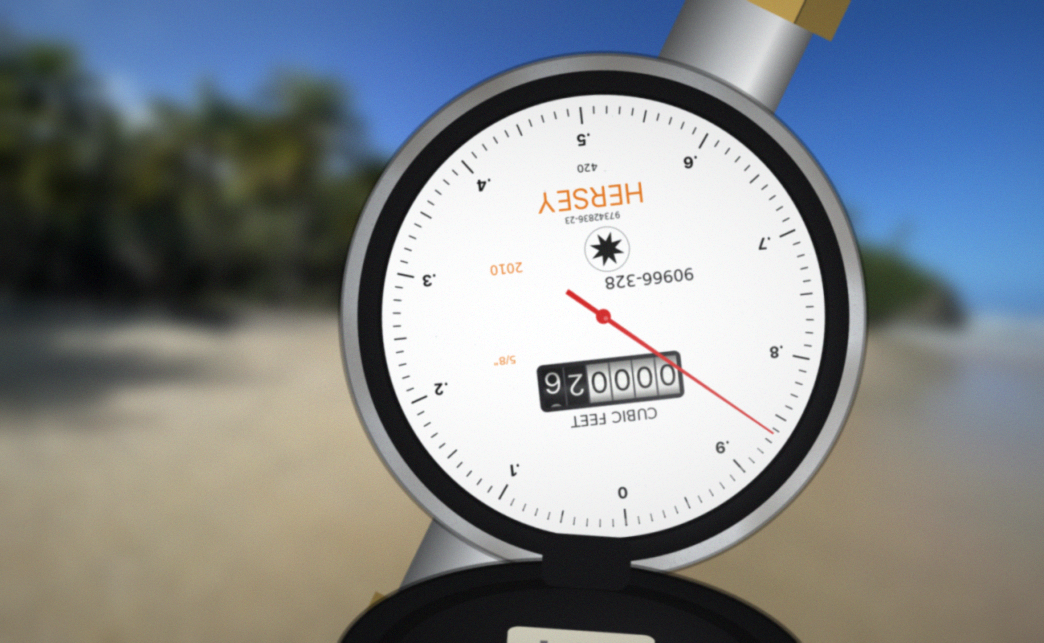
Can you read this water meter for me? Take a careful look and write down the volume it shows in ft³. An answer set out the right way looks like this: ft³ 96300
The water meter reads ft³ 25.86
